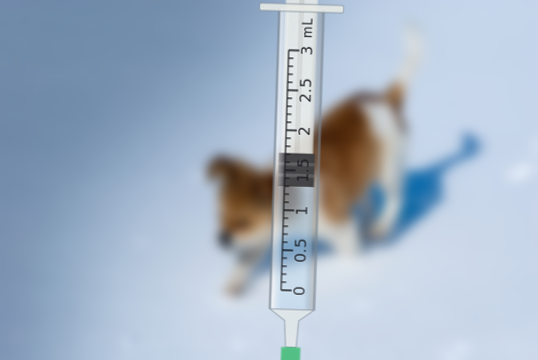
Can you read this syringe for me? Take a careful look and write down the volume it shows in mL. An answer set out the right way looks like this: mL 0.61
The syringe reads mL 1.3
